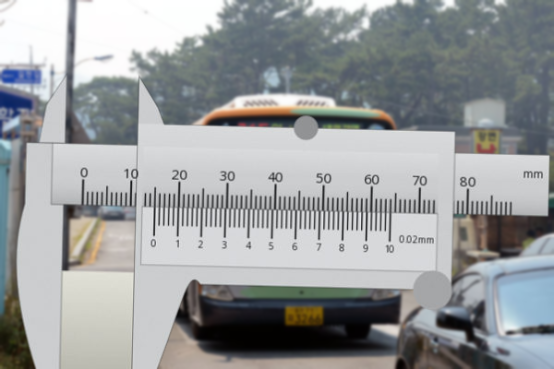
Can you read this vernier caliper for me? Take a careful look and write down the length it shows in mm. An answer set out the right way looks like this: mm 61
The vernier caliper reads mm 15.0
